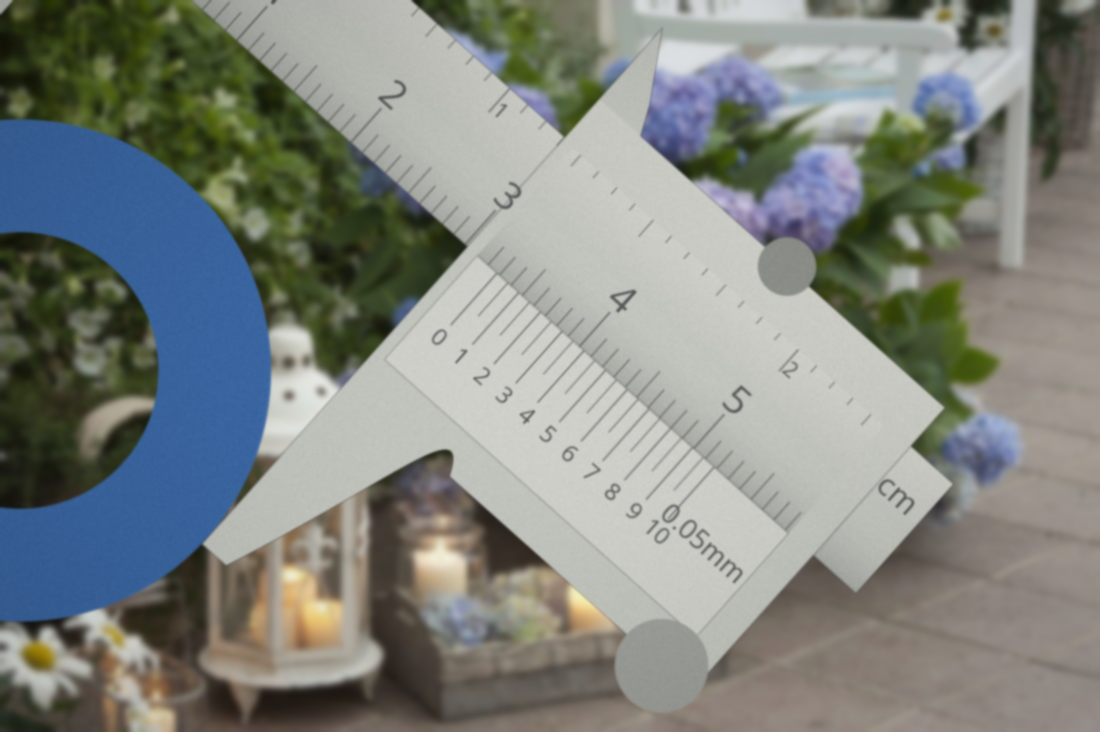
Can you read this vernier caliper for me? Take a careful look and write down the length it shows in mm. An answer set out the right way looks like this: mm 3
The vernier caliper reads mm 32.8
